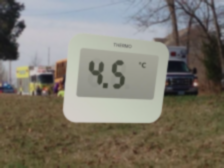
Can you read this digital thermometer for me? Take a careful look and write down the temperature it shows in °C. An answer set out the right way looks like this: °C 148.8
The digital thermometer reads °C 4.5
